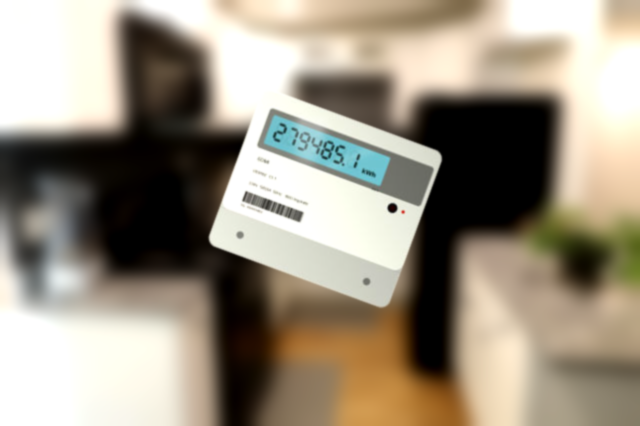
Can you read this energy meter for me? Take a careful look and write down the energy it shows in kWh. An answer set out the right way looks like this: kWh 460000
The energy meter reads kWh 279485.1
